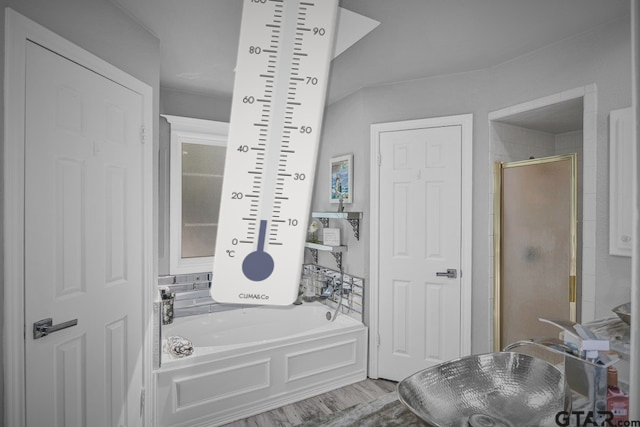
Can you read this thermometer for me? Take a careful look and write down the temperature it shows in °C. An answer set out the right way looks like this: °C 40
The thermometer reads °C 10
